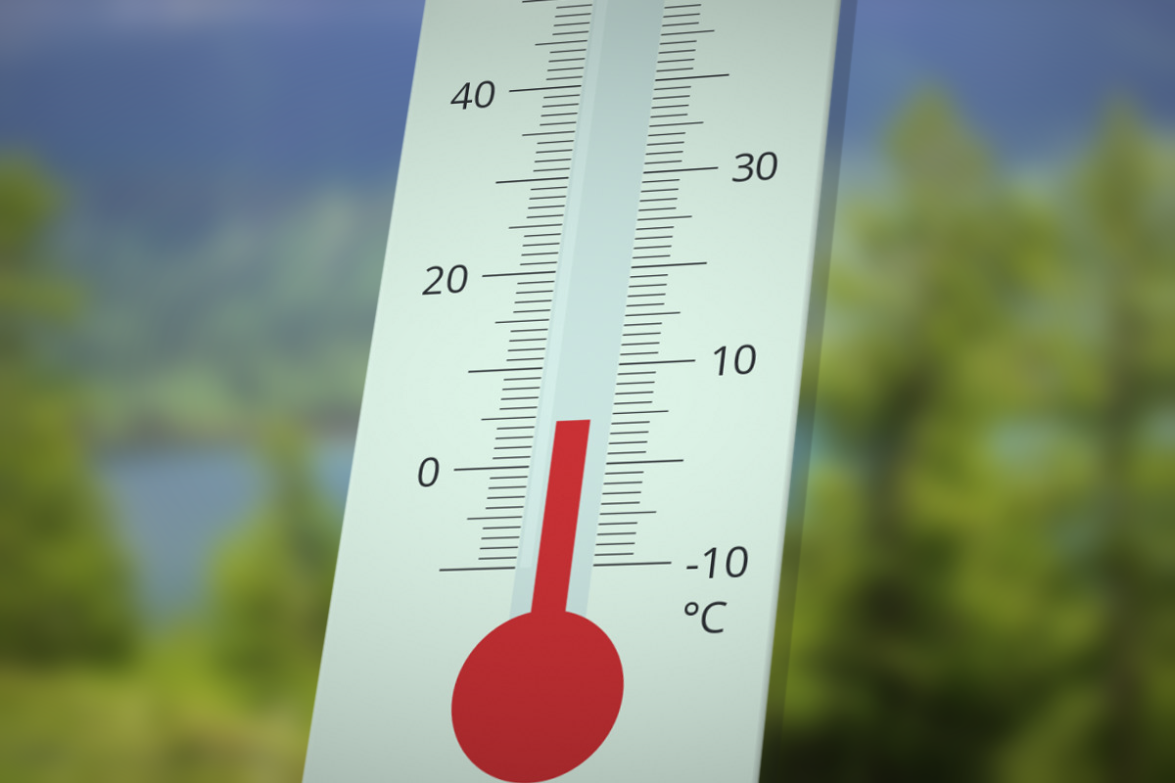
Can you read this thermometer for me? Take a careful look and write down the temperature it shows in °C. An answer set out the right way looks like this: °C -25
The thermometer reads °C 4.5
